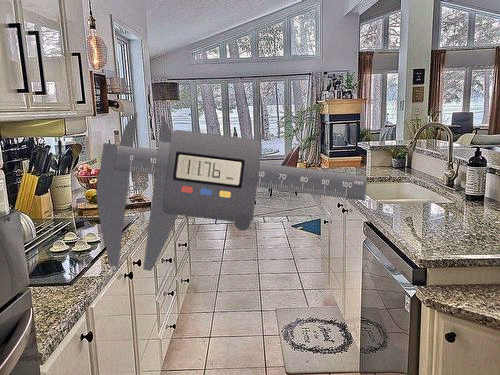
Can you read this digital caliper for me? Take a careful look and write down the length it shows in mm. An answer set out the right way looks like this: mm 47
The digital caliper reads mm 11.76
